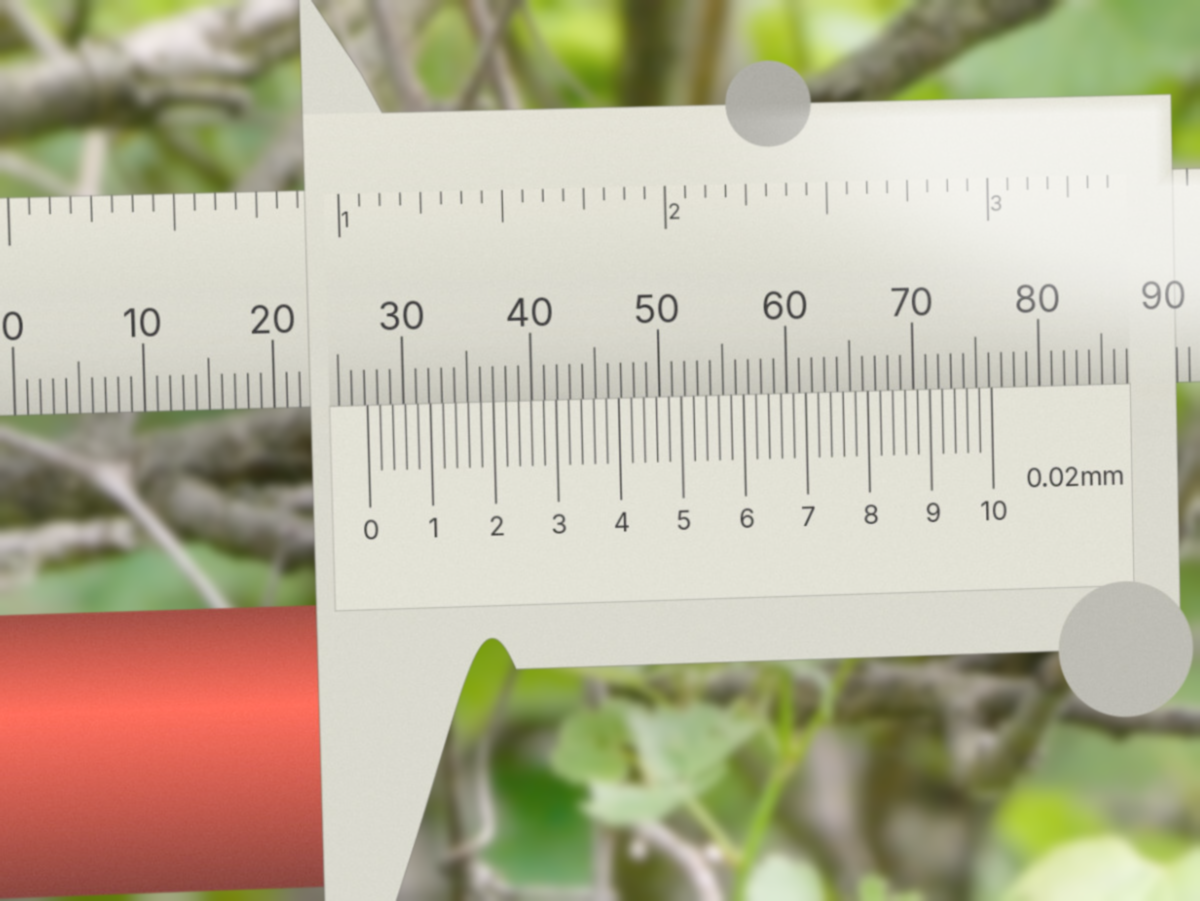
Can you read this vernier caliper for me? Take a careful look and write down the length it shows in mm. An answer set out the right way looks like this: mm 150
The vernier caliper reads mm 27.2
